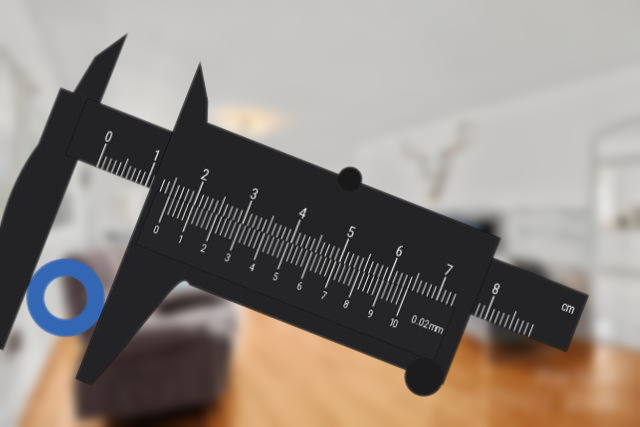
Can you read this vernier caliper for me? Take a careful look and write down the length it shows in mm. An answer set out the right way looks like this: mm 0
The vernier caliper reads mm 15.0
